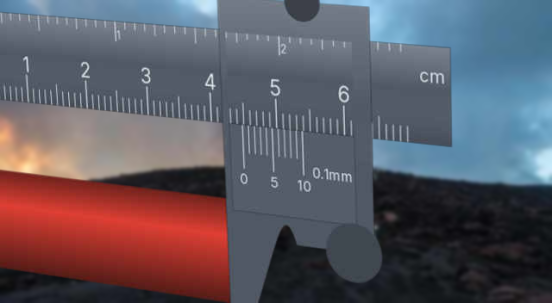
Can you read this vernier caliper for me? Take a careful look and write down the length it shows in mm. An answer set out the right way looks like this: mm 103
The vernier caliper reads mm 44.8
